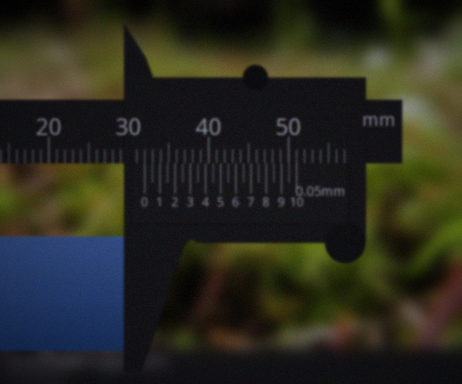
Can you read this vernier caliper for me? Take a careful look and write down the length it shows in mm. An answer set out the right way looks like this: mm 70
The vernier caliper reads mm 32.0
